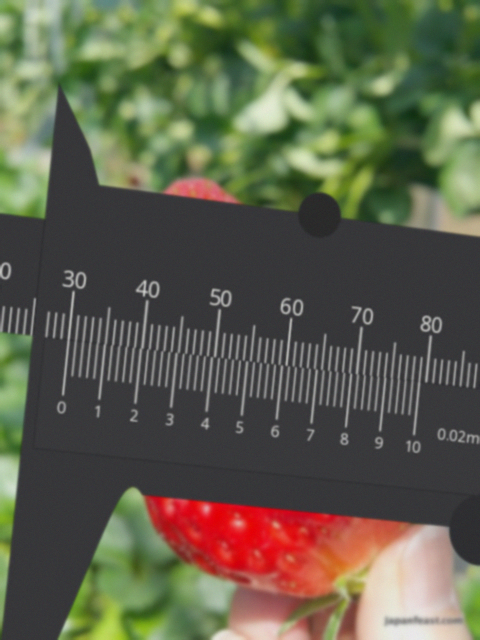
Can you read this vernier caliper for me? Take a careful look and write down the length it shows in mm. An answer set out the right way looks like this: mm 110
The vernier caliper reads mm 30.0
